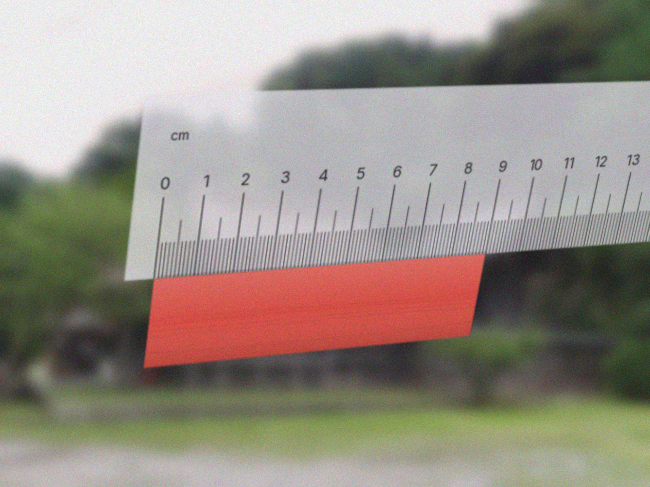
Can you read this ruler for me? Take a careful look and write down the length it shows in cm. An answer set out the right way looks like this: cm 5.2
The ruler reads cm 9
